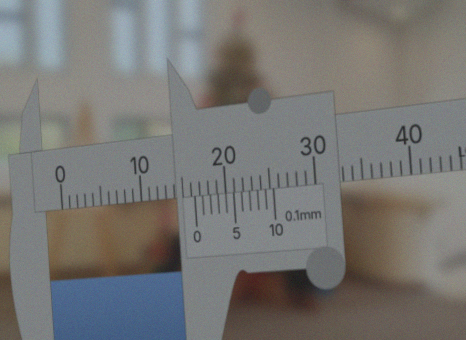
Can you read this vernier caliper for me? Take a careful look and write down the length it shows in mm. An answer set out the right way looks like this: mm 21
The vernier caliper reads mm 16.4
